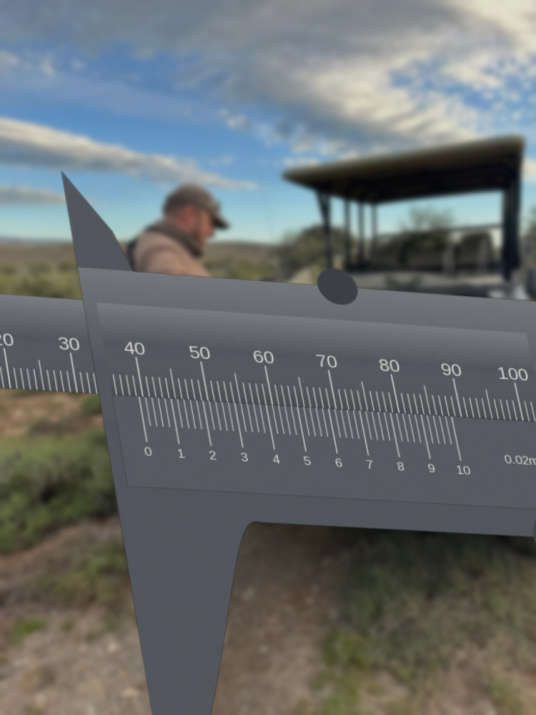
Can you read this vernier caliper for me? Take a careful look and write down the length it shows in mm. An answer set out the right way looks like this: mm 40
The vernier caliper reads mm 39.4
